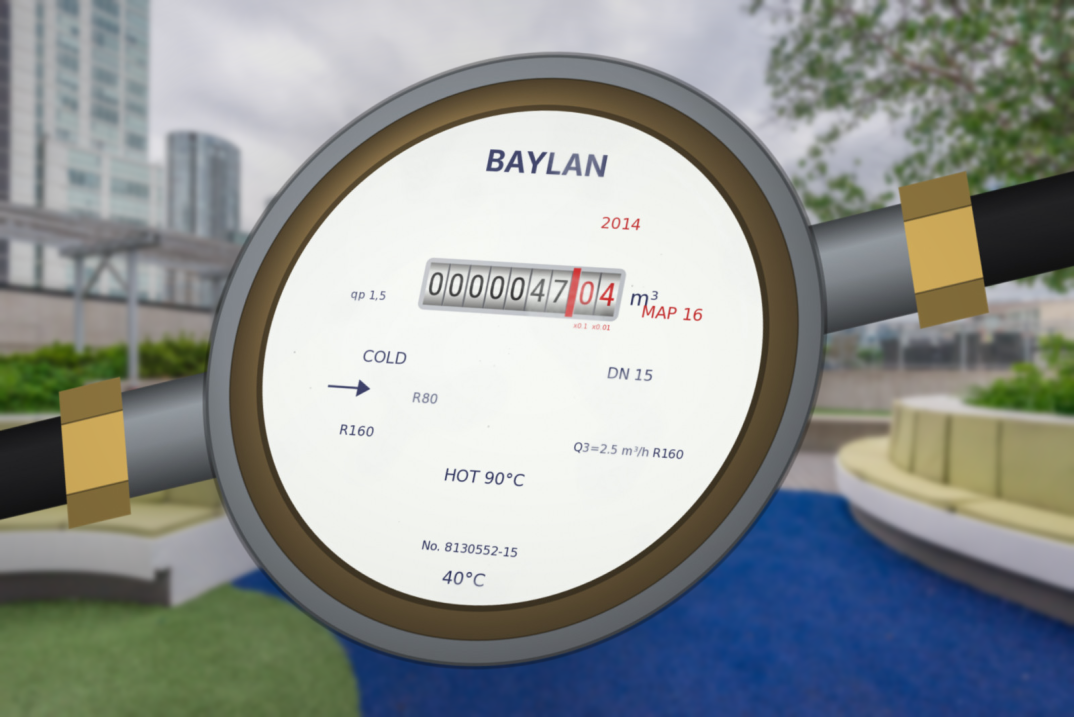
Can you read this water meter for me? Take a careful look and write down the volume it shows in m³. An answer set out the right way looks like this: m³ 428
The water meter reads m³ 47.04
